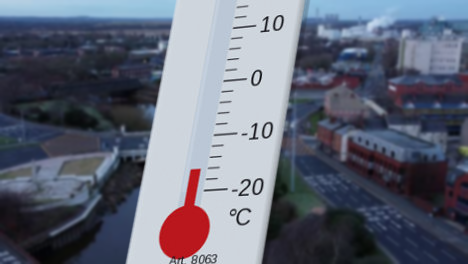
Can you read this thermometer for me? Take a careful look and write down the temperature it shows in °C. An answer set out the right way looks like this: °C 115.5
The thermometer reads °C -16
